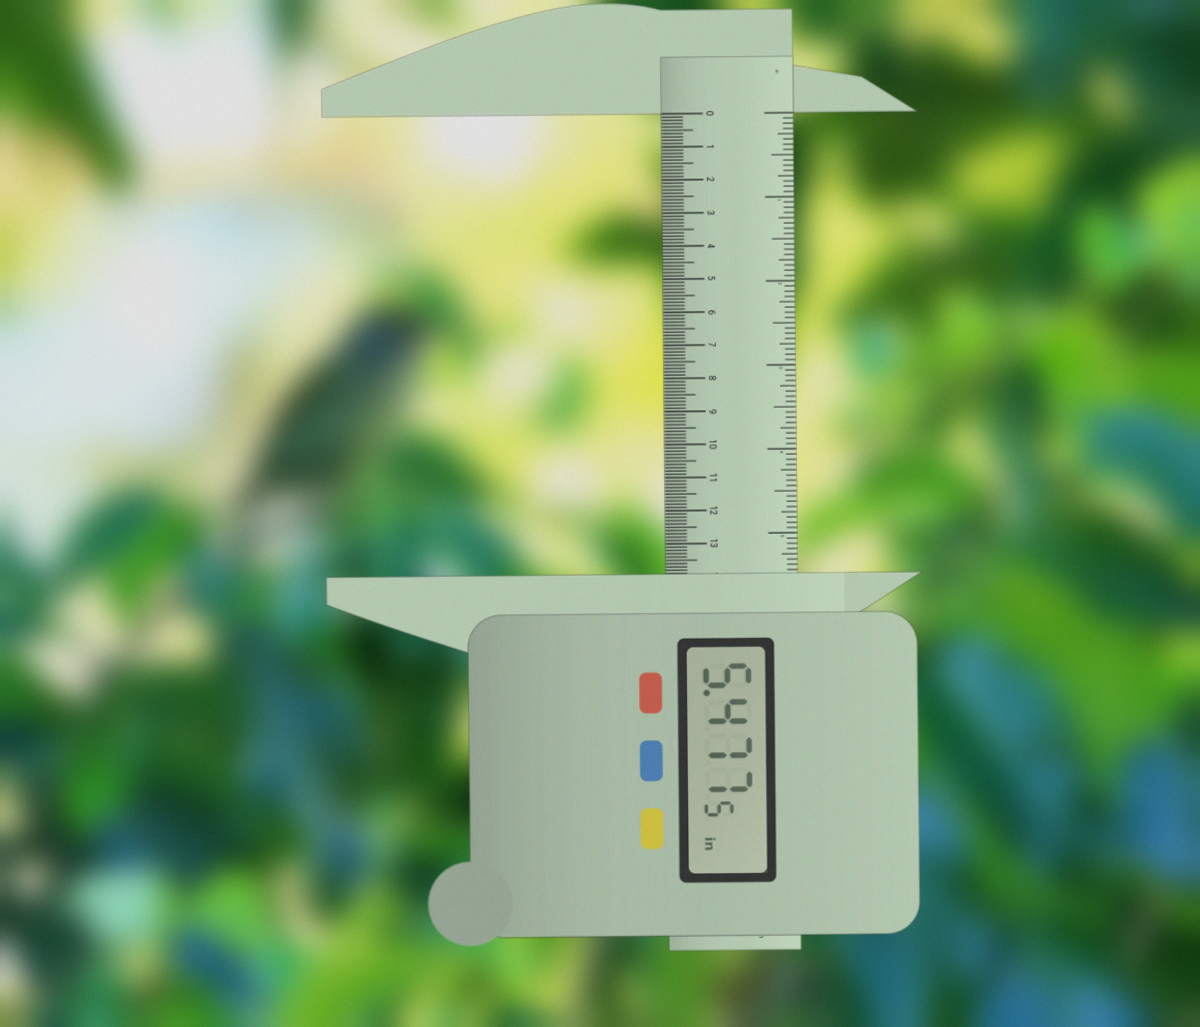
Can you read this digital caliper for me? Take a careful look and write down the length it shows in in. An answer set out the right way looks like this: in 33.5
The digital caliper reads in 5.4775
